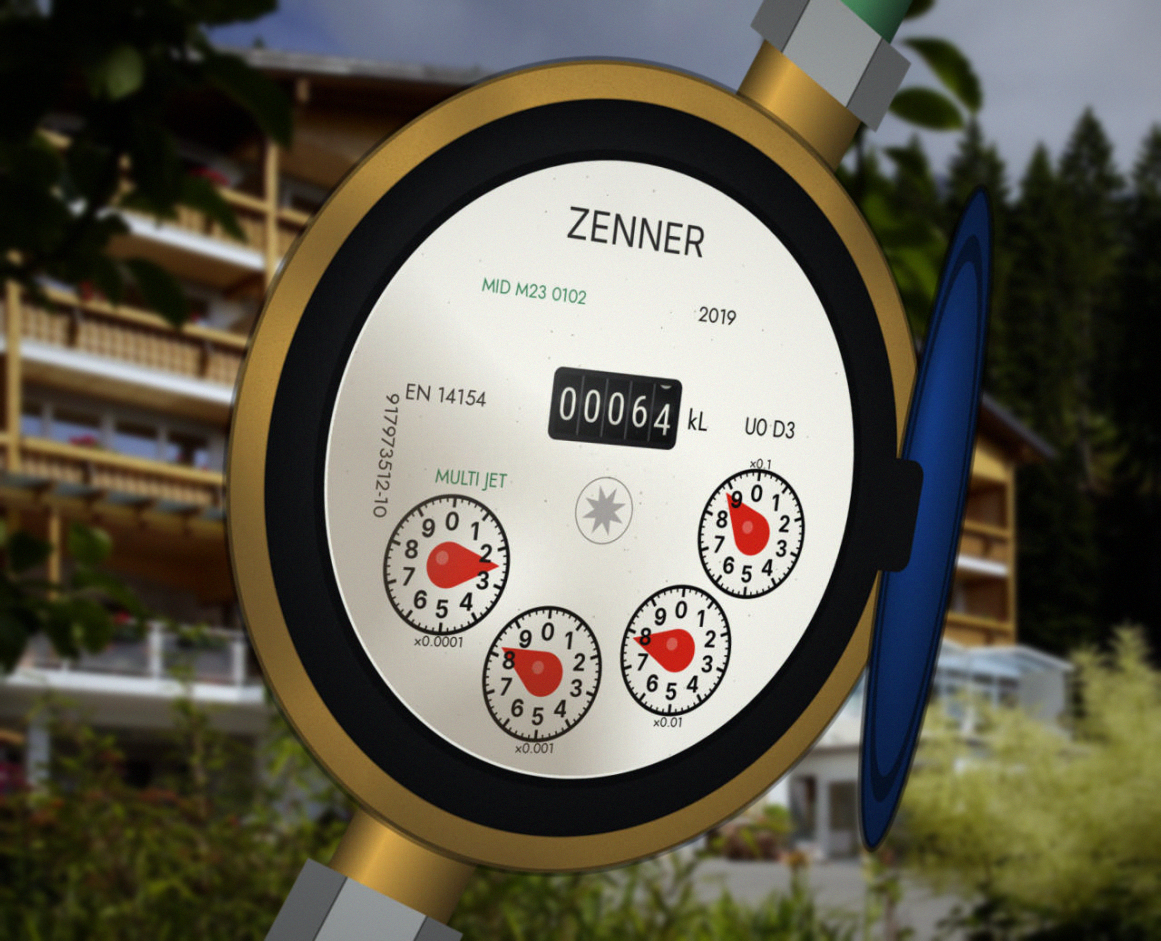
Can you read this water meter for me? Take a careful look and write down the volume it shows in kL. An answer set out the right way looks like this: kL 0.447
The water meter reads kL 63.8782
